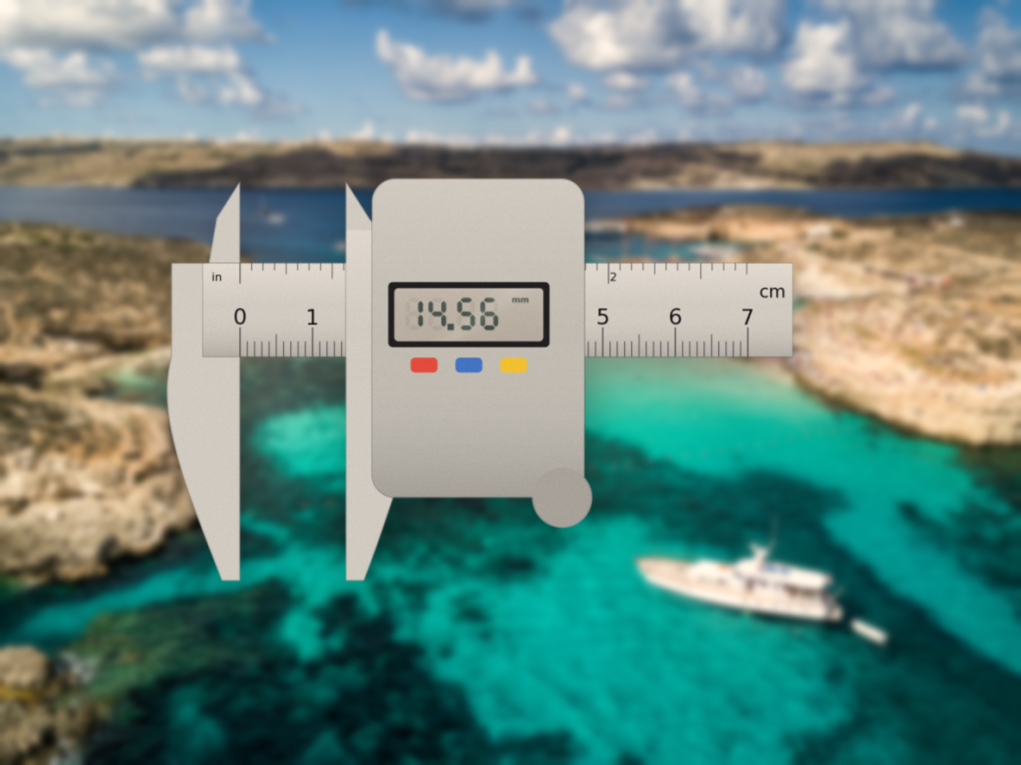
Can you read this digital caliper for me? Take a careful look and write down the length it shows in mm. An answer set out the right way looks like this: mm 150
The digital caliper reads mm 14.56
